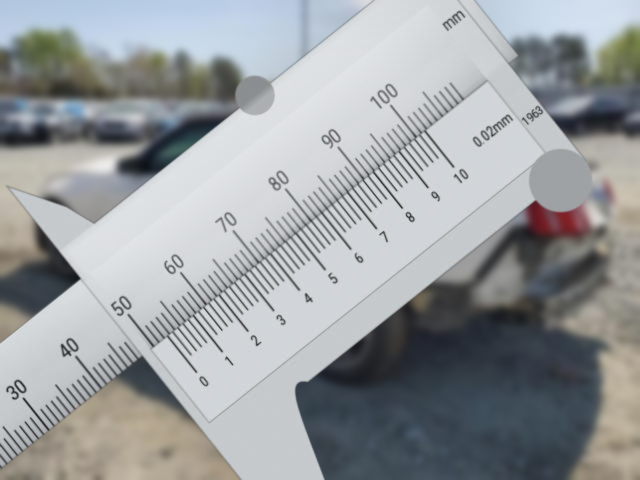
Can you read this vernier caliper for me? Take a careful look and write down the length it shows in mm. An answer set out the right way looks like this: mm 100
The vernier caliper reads mm 52.6
